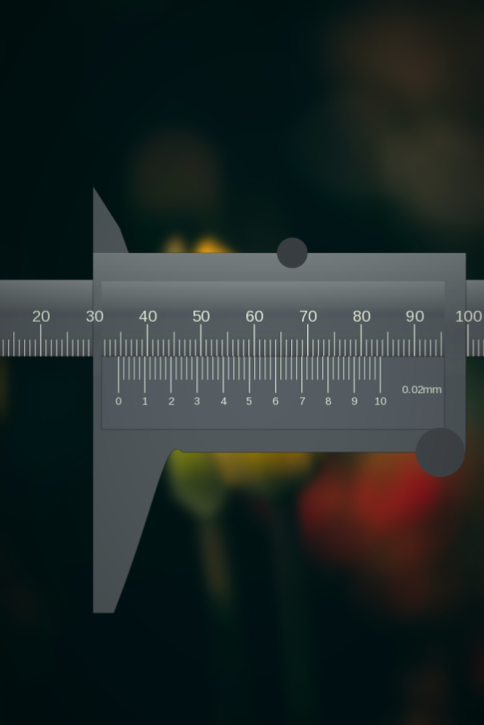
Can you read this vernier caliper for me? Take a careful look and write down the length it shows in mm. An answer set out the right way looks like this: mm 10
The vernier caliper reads mm 34.6
